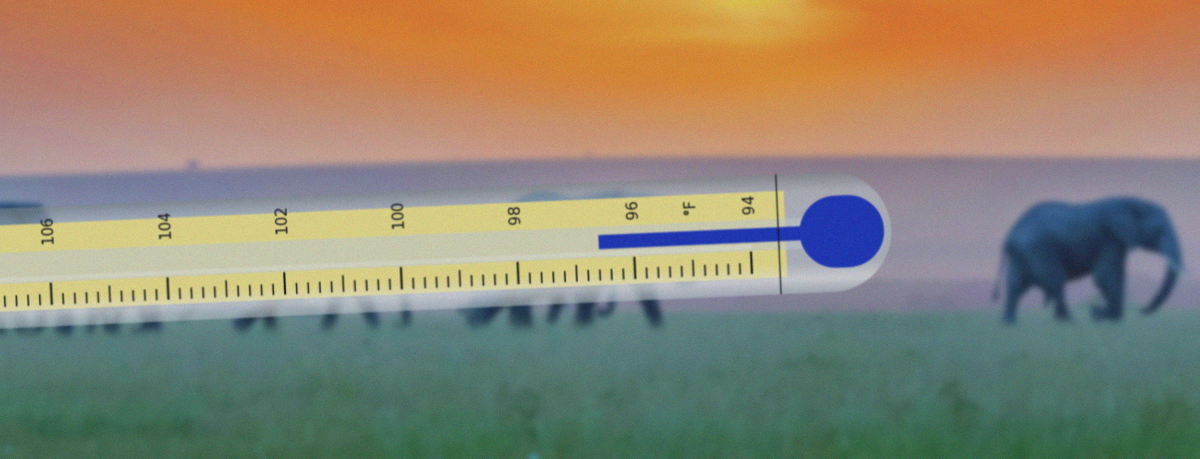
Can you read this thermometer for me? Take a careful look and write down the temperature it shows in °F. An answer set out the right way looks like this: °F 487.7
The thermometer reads °F 96.6
